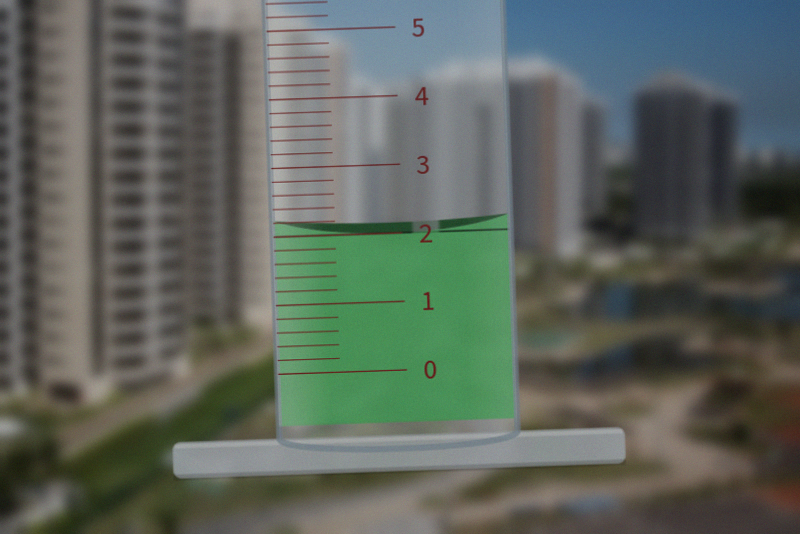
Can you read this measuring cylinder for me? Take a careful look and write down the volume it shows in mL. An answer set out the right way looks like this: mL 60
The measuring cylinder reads mL 2
